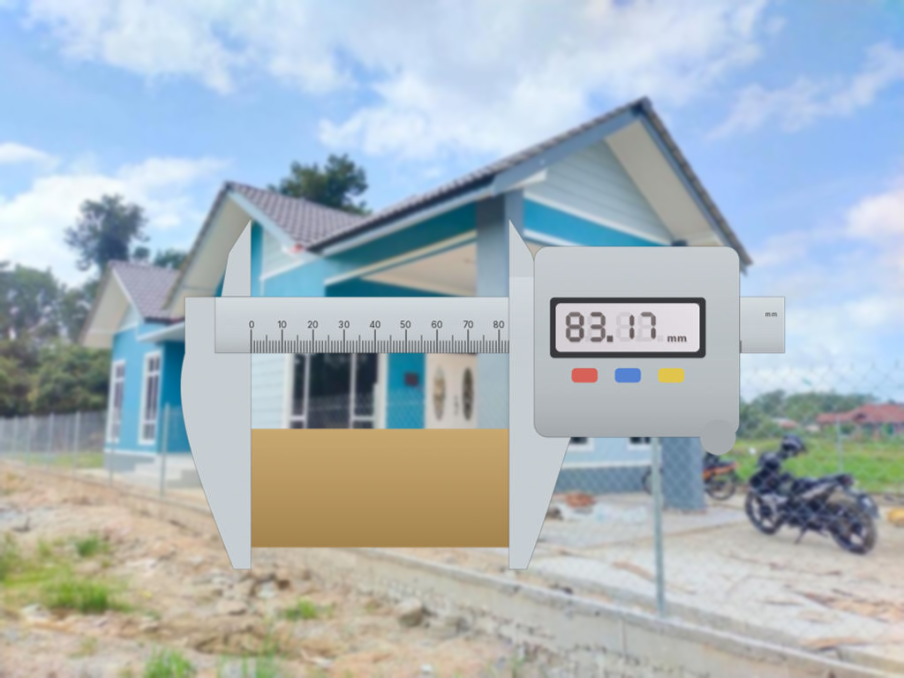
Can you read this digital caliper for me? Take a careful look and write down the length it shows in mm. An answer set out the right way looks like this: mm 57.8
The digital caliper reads mm 83.17
